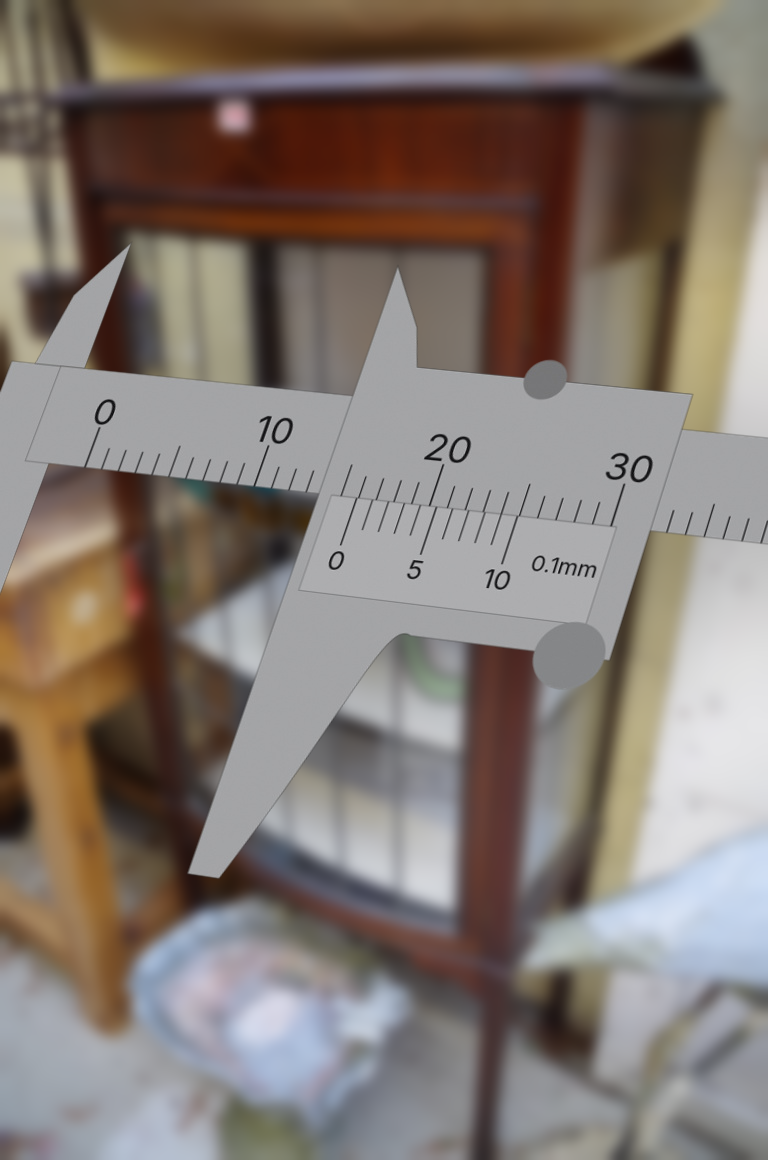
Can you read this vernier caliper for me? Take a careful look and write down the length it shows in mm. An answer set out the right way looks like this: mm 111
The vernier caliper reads mm 15.9
